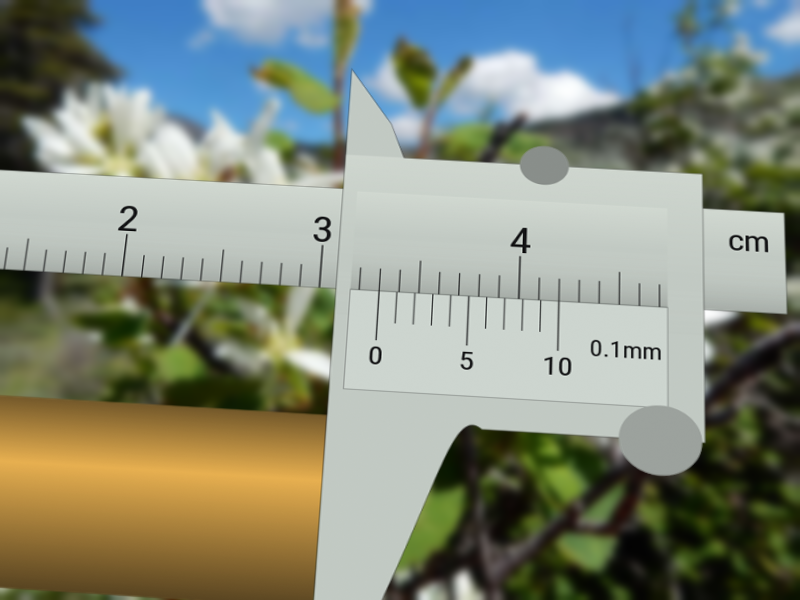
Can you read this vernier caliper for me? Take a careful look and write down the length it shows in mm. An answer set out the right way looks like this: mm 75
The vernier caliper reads mm 33.0
